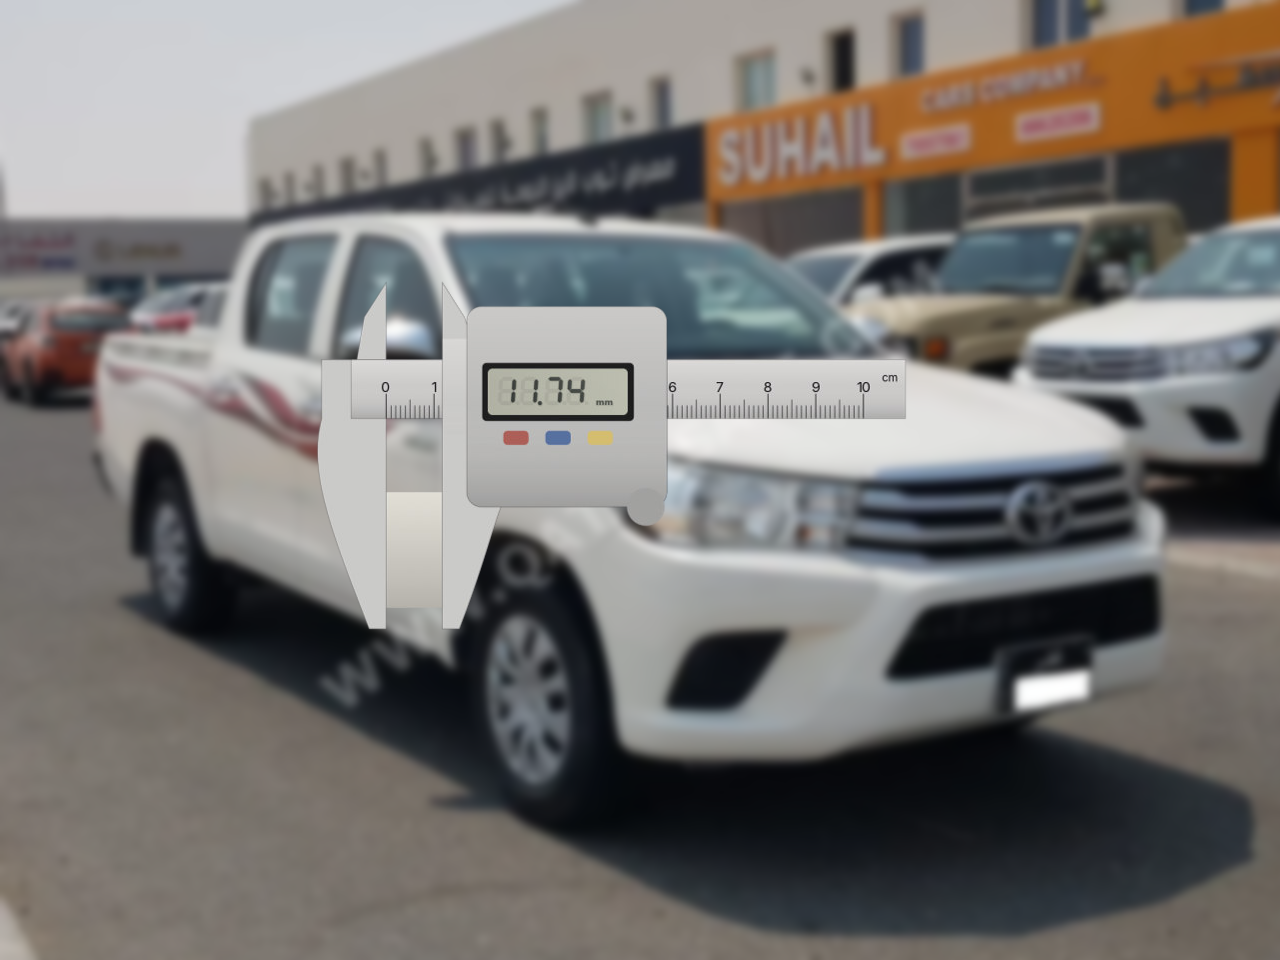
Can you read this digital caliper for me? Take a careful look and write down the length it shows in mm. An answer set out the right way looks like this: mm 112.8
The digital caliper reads mm 11.74
